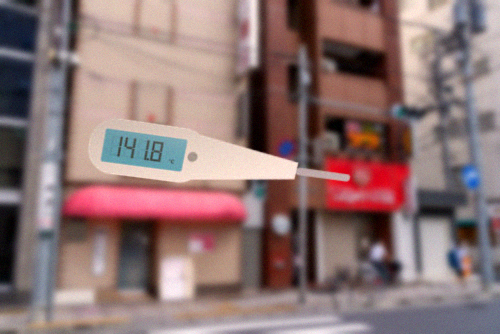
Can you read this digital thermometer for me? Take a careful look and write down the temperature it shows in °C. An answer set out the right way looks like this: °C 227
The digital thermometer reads °C 141.8
